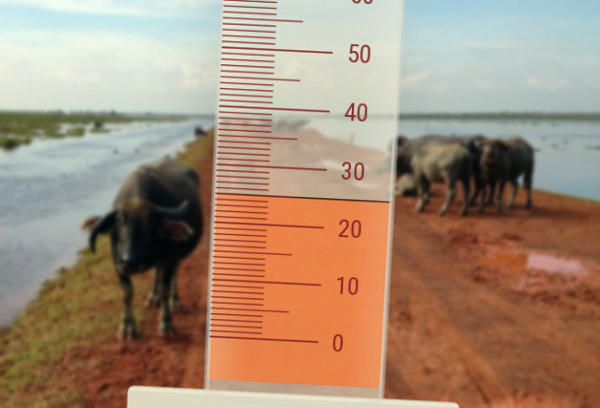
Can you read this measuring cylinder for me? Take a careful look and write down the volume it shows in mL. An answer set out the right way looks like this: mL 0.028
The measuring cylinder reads mL 25
